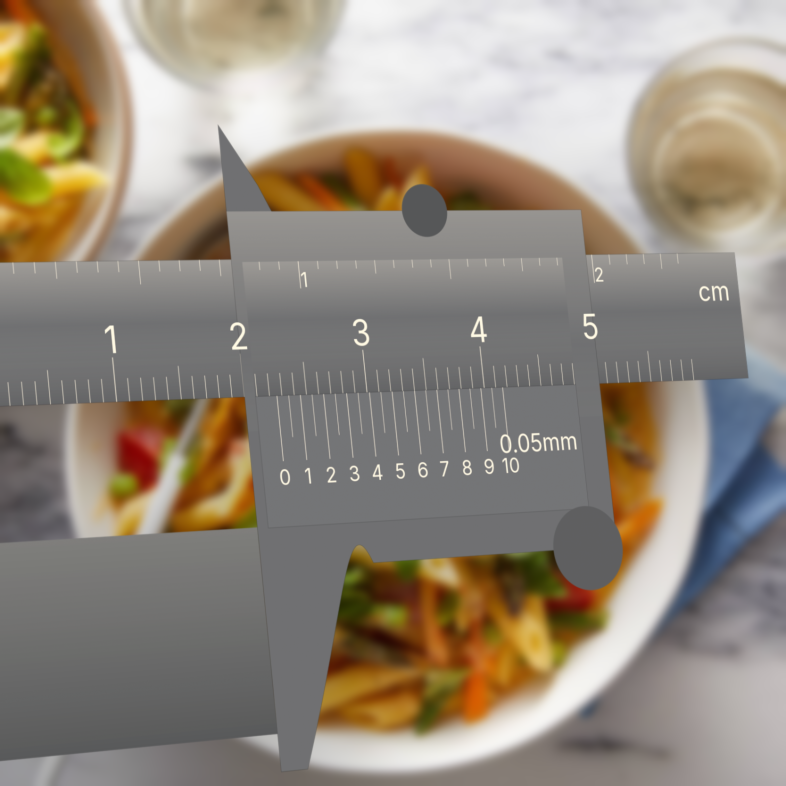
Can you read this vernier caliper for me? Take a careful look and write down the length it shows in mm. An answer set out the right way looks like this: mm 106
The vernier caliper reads mm 22.6
